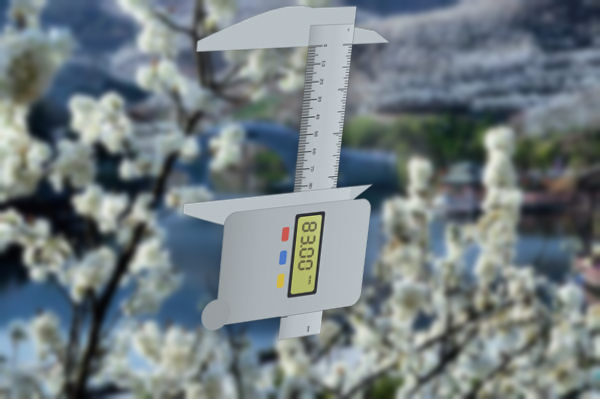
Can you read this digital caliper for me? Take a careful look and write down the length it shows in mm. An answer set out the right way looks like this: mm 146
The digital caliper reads mm 83.00
